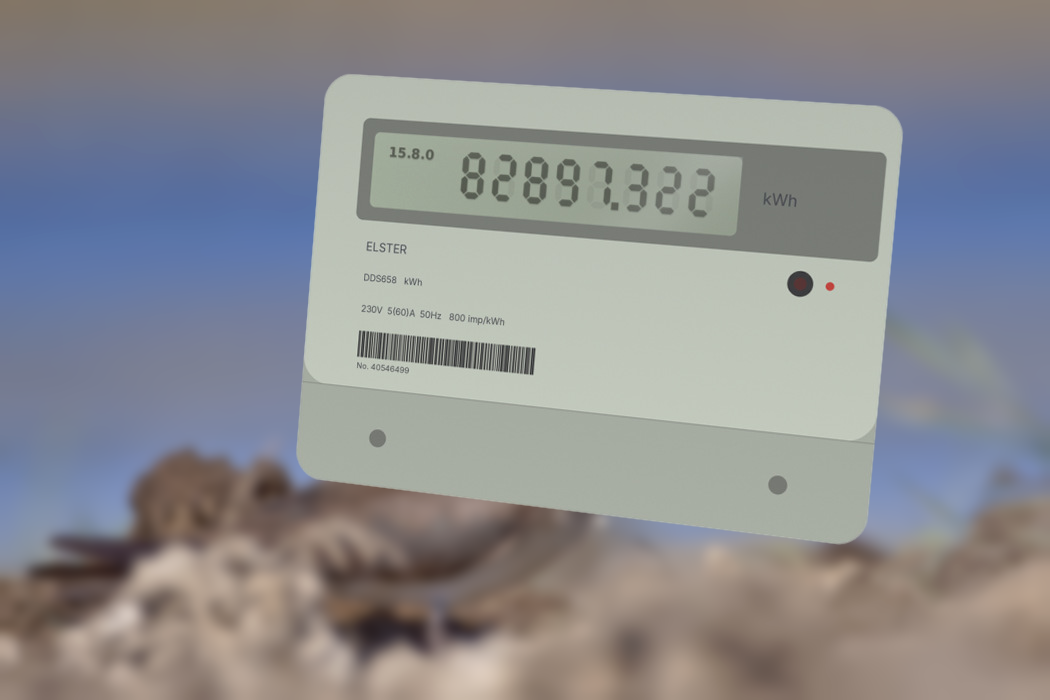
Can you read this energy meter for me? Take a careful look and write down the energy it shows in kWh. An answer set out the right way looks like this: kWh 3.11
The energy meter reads kWh 82897.322
